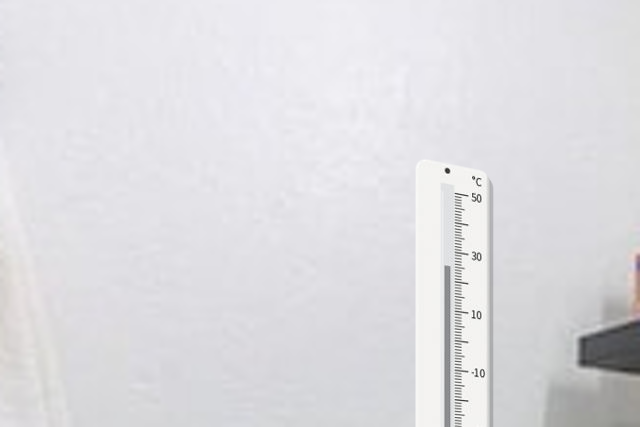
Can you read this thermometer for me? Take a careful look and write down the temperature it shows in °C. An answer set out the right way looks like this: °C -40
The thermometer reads °C 25
